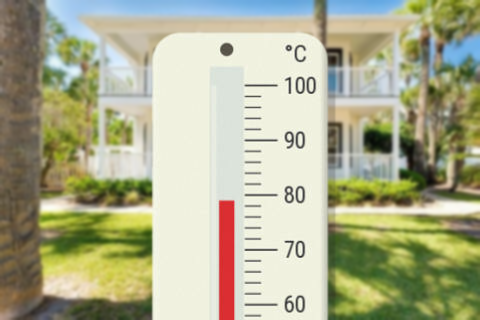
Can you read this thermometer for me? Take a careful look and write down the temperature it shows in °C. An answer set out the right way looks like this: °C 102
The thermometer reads °C 79
